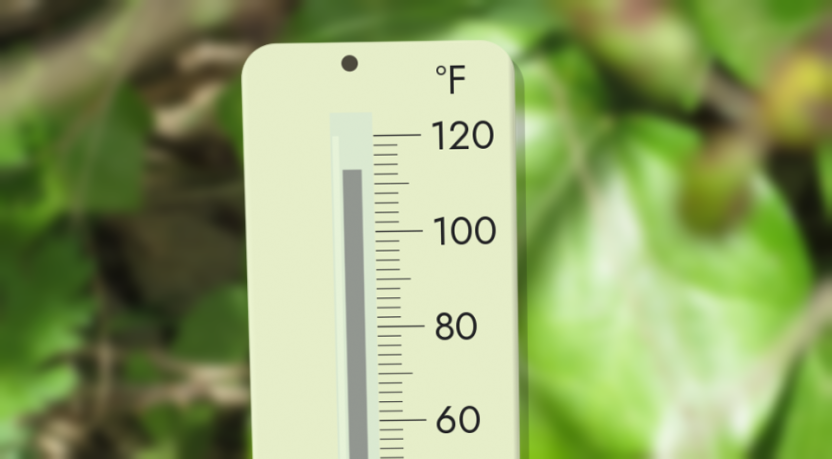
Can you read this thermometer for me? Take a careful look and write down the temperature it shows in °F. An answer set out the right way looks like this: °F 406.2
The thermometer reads °F 113
